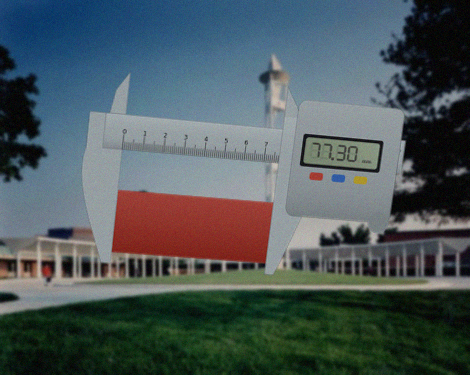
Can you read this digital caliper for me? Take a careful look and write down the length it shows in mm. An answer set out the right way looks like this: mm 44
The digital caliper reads mm 77.30
